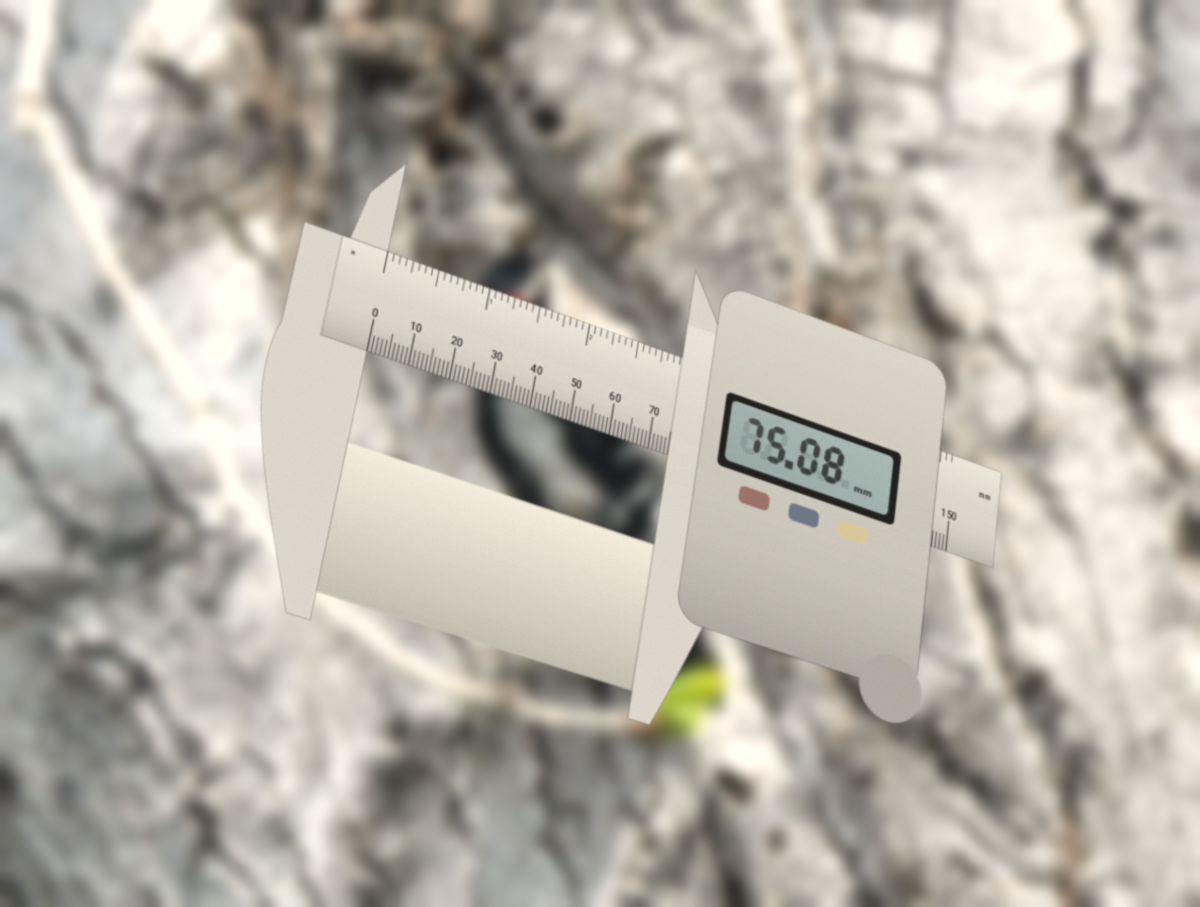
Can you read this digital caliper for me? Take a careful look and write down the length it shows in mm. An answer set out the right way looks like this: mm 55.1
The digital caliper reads mm 75.08
